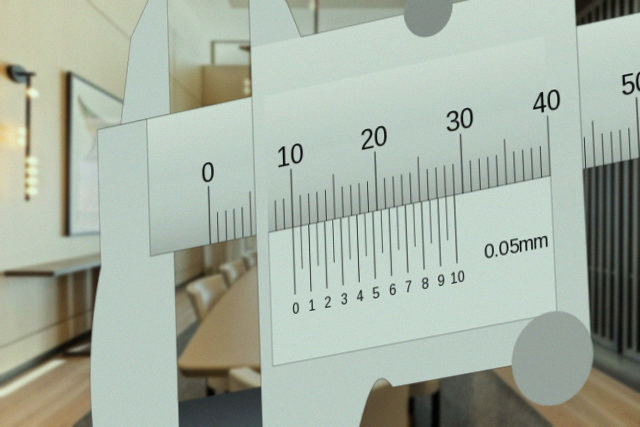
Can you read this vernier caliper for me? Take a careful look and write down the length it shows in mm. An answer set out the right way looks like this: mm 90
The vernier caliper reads mm 10.0
